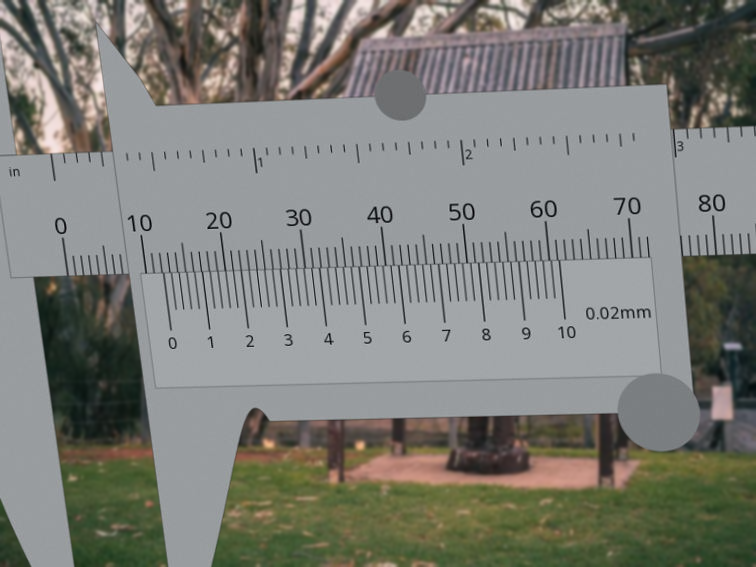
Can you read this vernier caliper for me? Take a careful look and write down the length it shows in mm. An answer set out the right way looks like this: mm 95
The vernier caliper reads mm 12.2
